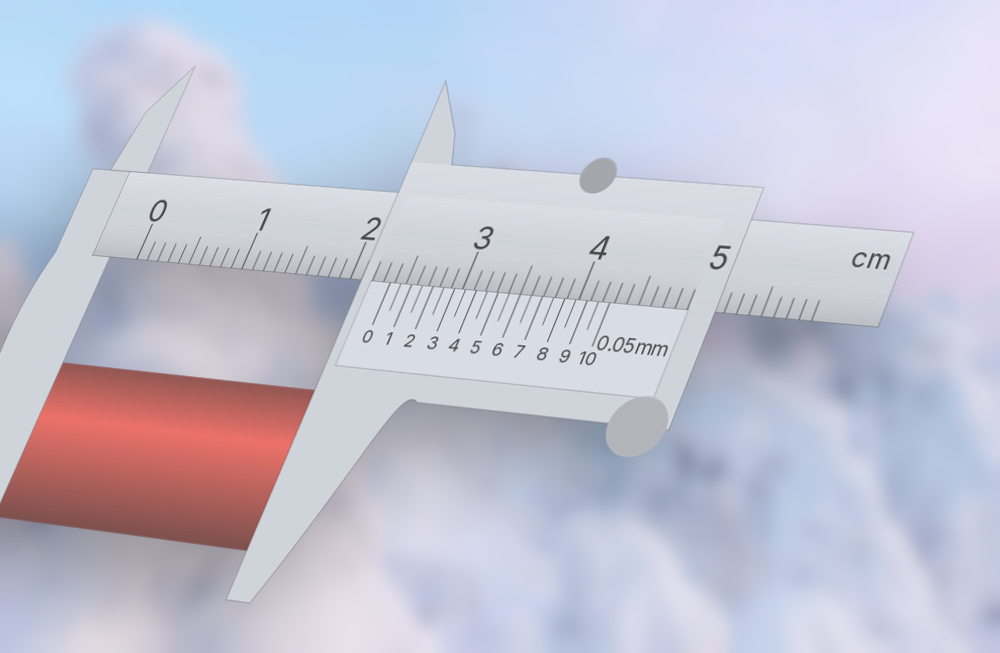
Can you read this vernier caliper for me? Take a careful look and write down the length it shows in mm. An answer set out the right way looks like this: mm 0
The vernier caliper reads mm 23.6
